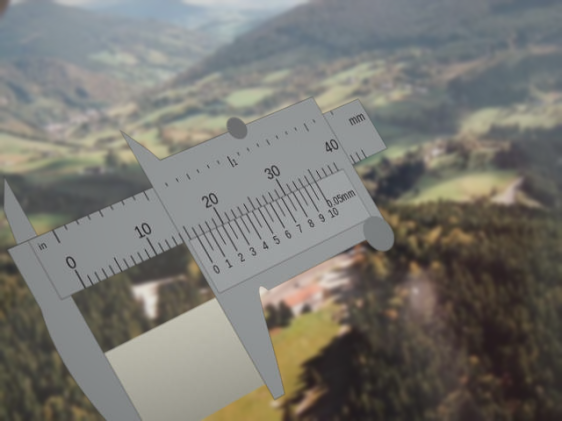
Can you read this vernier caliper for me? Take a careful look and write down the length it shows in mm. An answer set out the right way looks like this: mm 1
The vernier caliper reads mm 16.0
